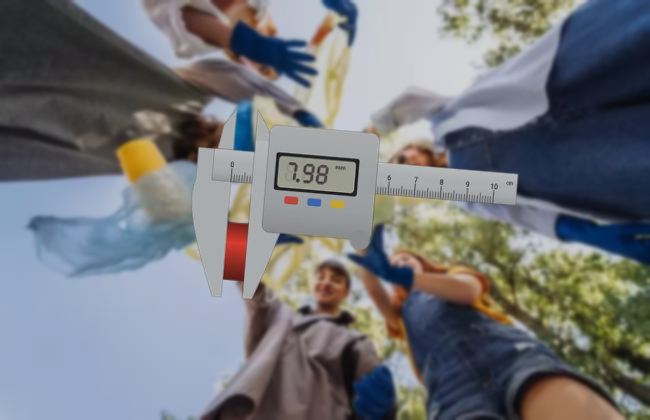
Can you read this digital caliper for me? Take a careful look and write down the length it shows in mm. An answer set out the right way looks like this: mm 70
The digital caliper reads mm 7.98
